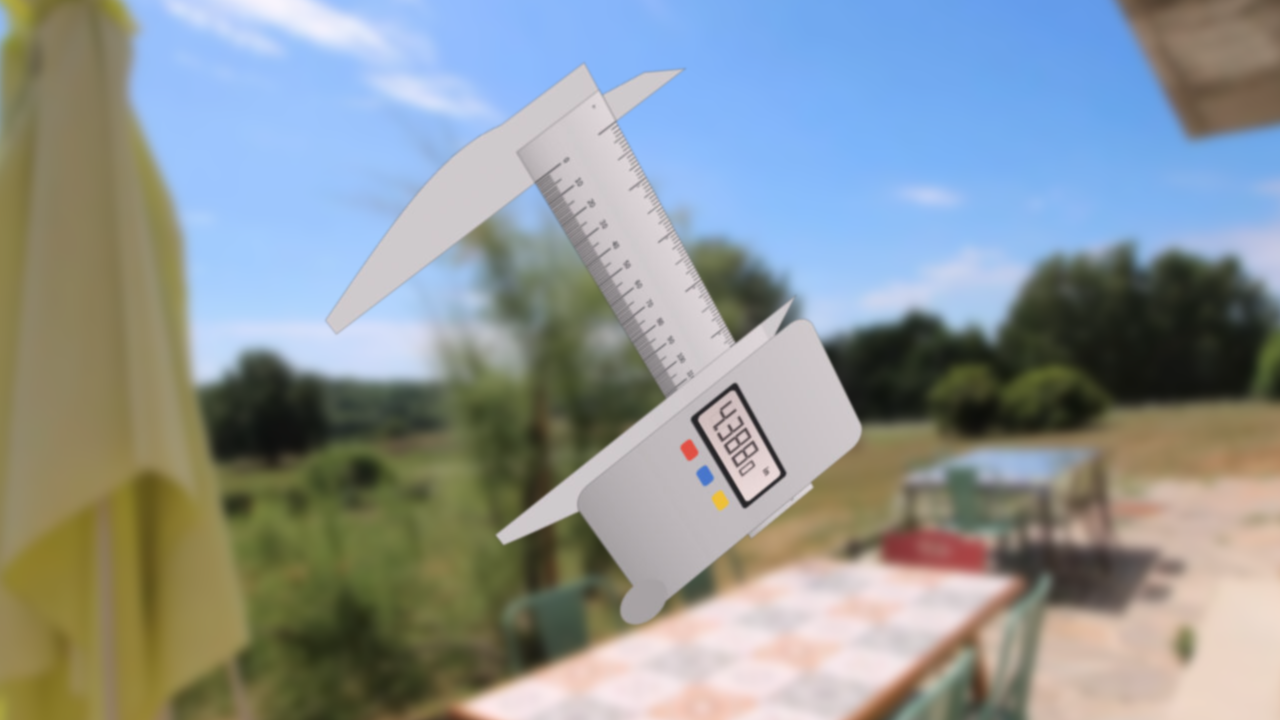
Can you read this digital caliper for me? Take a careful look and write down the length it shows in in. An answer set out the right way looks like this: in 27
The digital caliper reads in 4.3880
